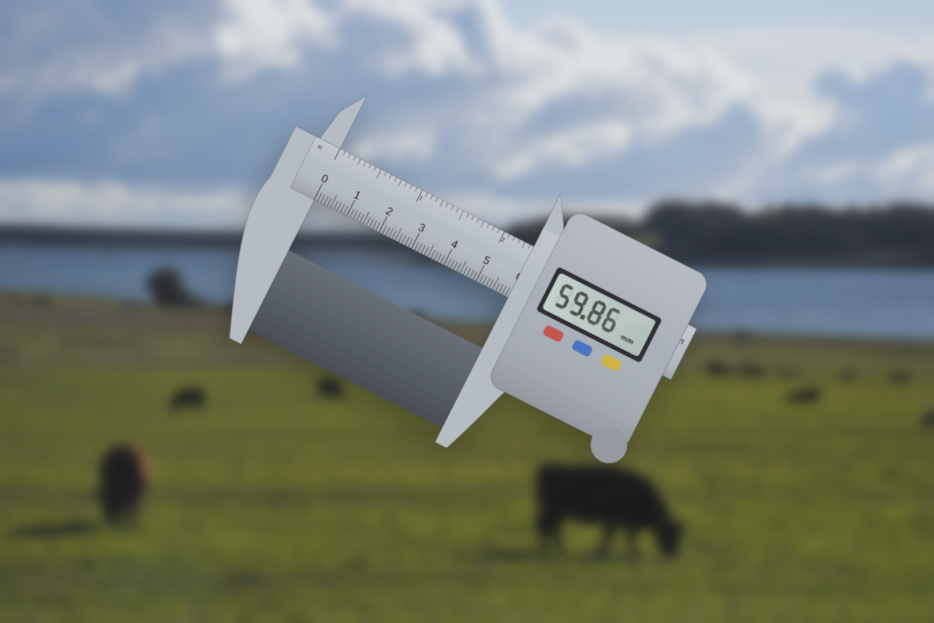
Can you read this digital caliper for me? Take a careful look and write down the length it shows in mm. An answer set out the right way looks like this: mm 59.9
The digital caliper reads mm 59.86
